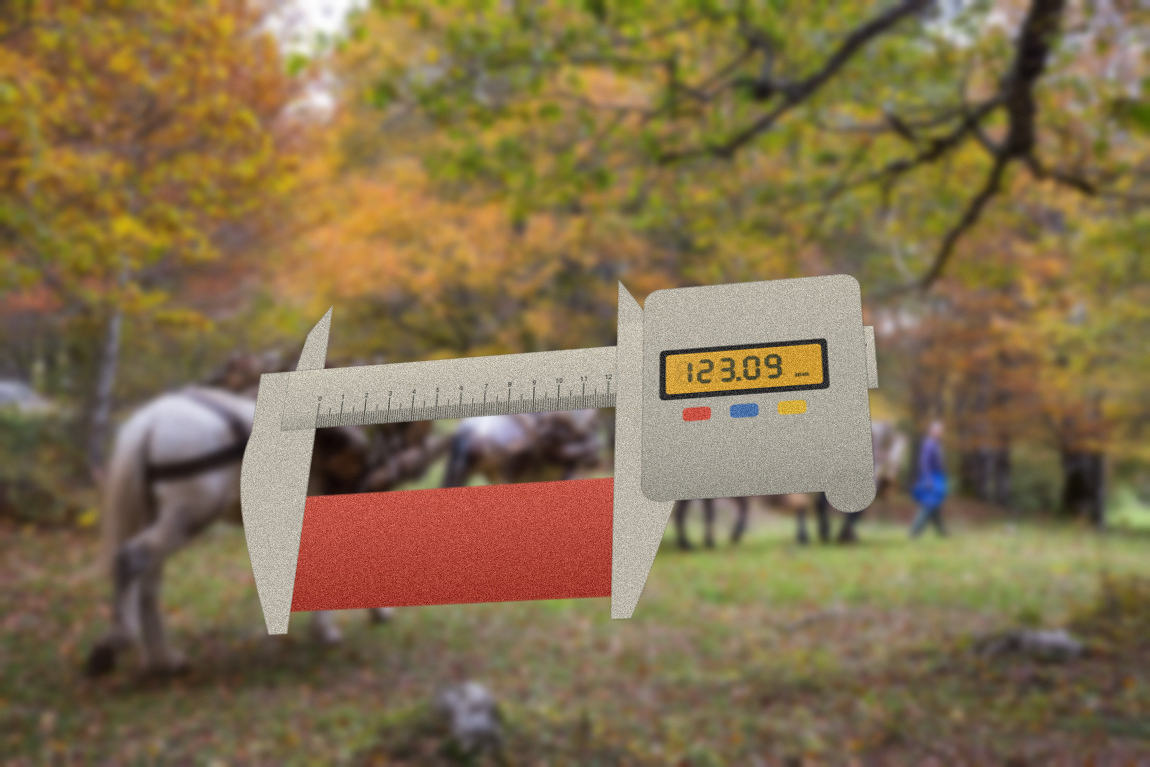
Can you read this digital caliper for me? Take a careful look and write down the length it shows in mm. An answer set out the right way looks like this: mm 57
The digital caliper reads mm 123.09
